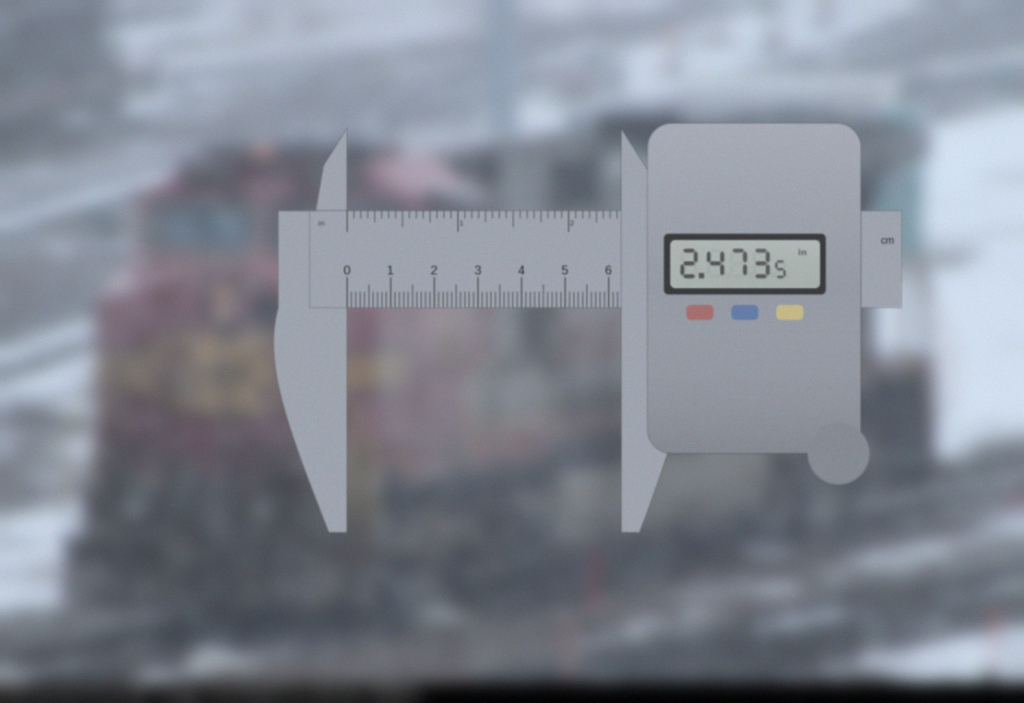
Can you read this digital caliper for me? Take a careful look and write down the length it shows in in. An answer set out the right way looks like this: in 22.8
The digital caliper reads in 2.4735
